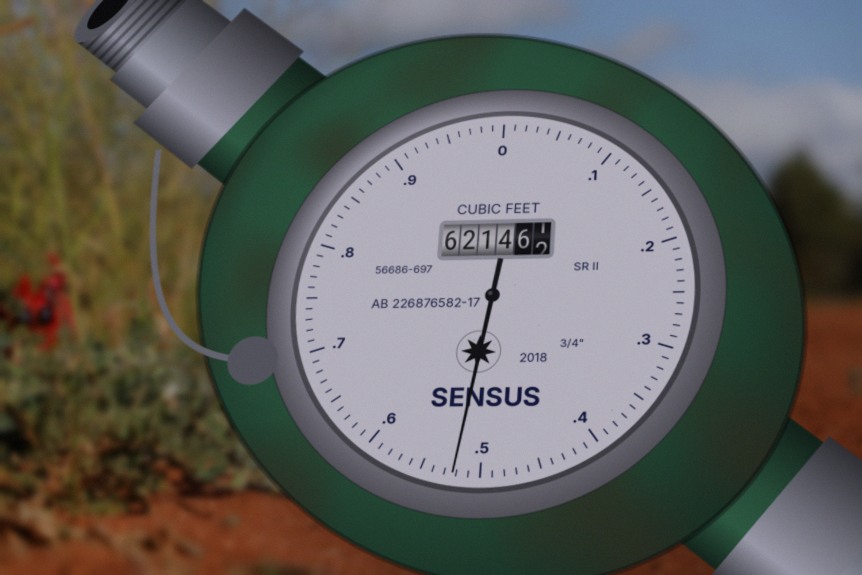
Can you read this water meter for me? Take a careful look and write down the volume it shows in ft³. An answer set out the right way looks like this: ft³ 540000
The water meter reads ft³ 621461.52
